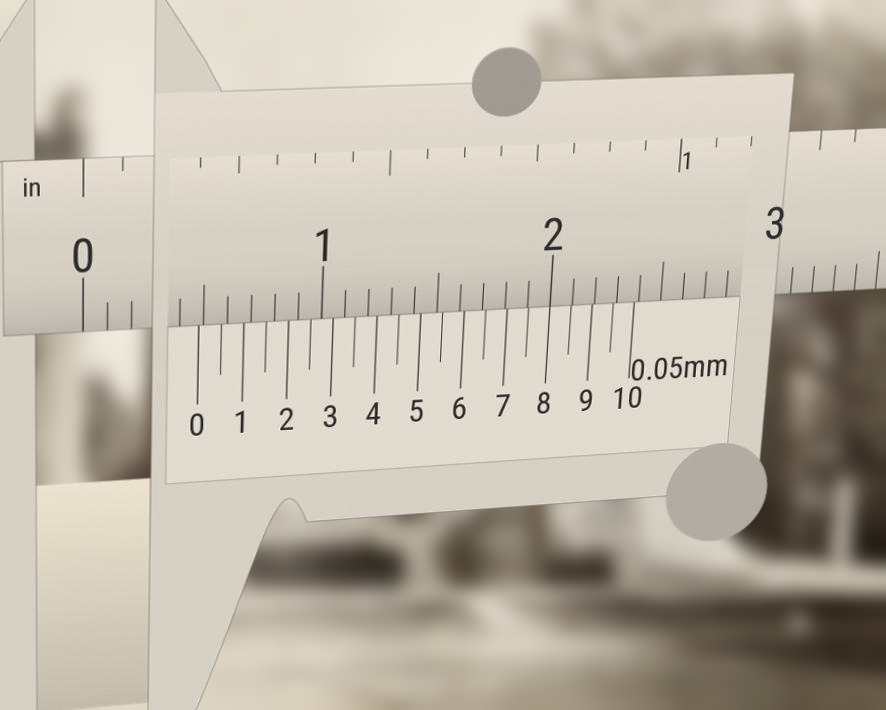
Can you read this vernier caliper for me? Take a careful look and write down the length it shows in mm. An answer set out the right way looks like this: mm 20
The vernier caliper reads mm 4.8
